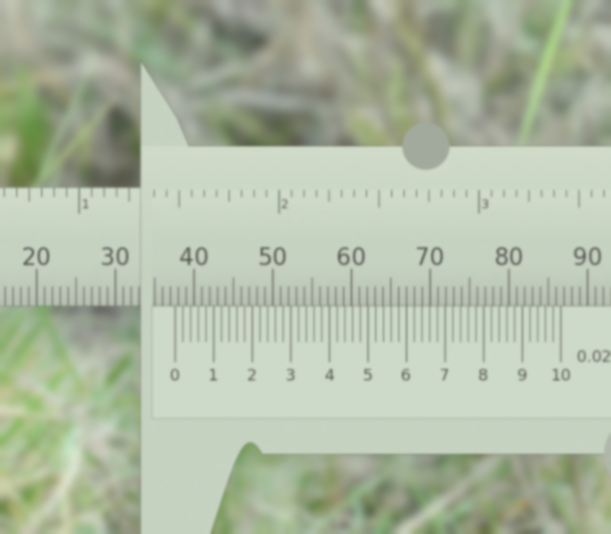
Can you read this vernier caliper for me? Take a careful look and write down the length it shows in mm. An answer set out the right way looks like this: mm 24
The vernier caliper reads mm 37.6
